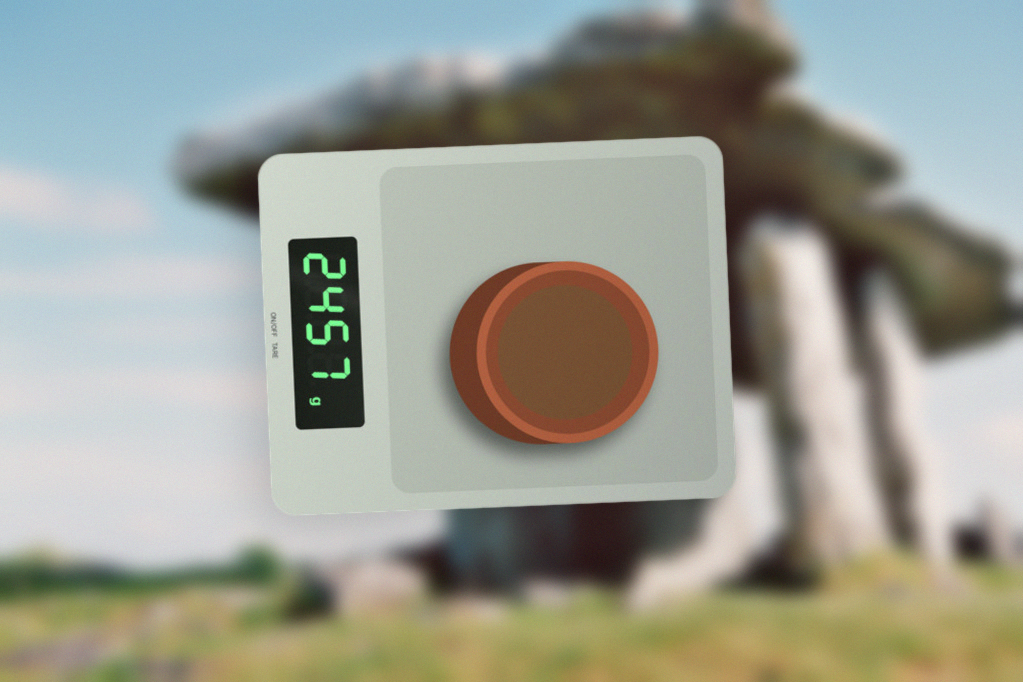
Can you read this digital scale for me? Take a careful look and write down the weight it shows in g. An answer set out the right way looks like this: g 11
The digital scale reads g 2457
